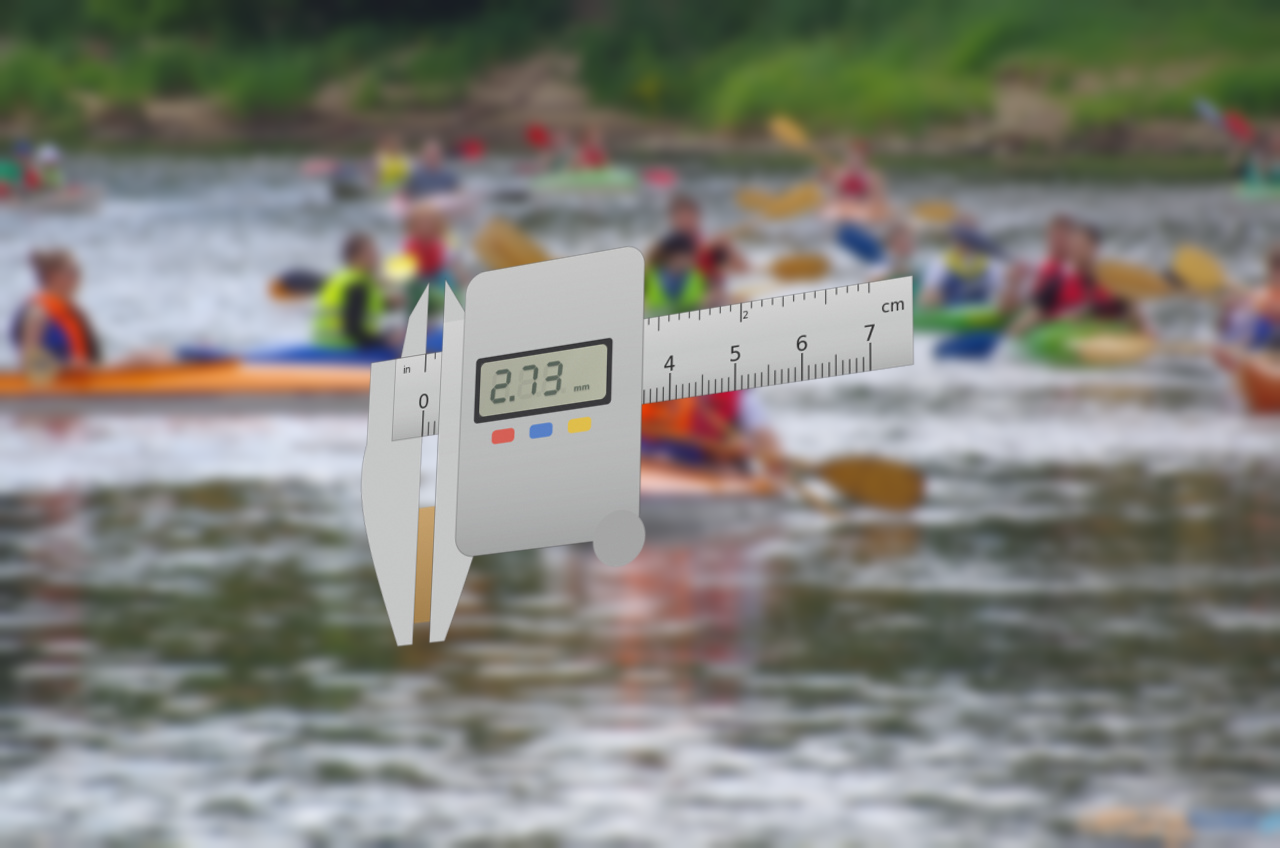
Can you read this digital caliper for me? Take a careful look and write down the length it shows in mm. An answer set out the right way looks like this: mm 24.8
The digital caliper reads mm 2.73
